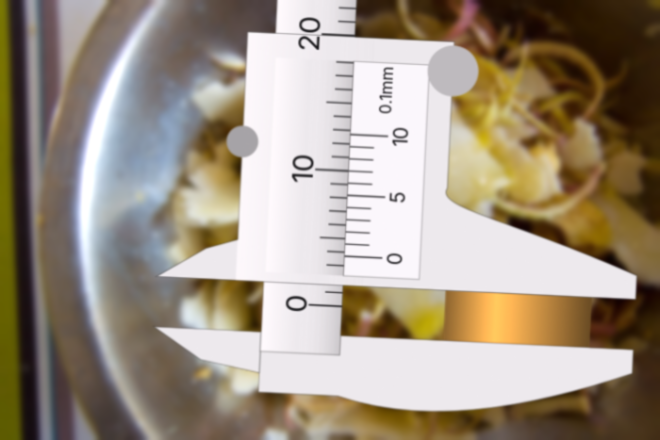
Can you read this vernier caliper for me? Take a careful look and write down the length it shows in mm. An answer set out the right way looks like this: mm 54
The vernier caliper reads mm 3.7
